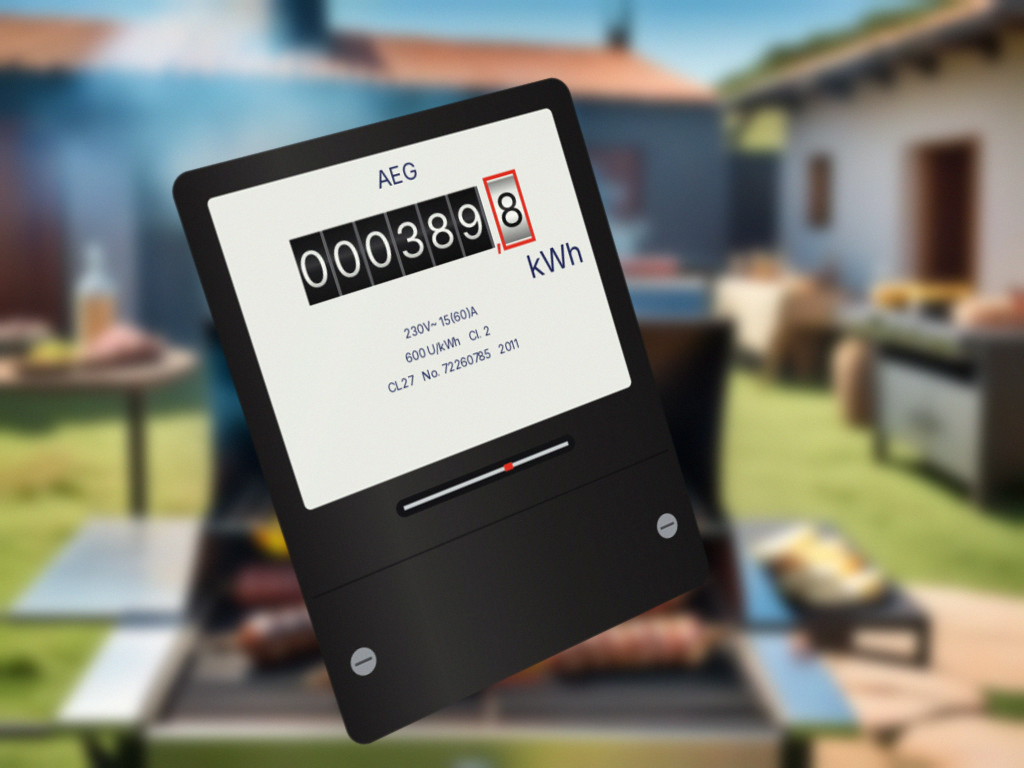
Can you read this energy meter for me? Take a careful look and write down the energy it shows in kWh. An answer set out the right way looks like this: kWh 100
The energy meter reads kWh 389.8
